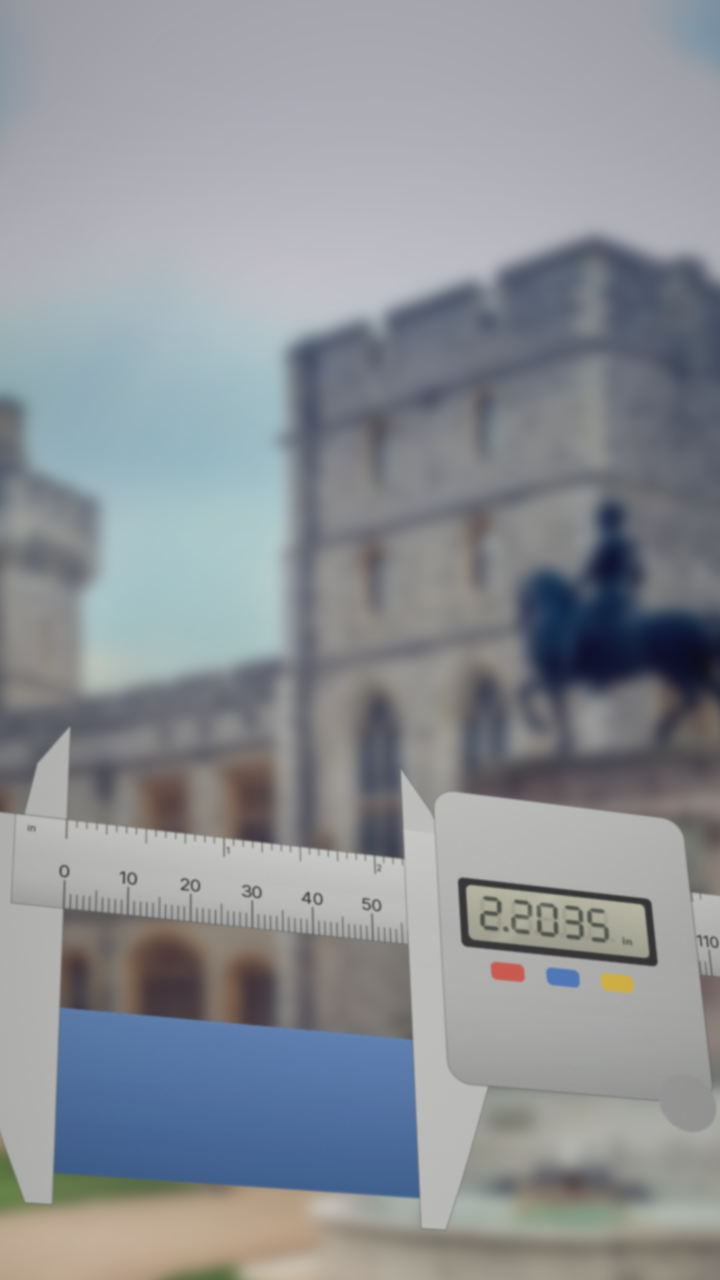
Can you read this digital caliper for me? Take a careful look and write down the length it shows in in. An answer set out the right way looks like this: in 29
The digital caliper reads in 2.2035
